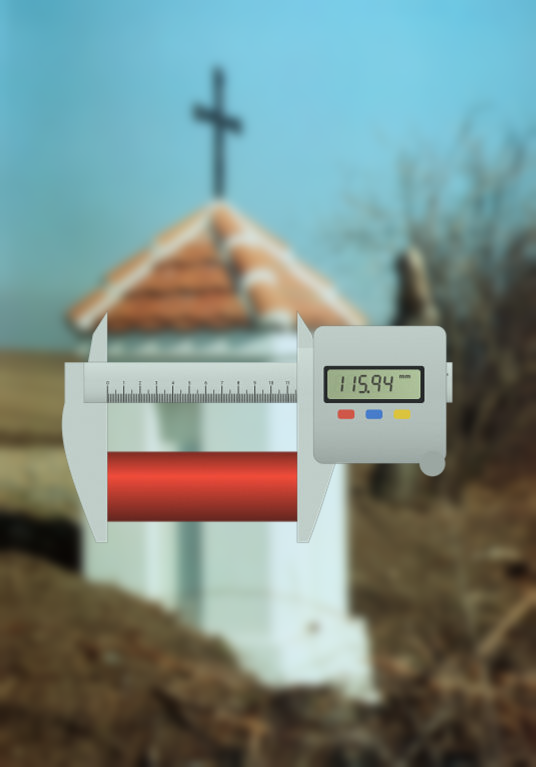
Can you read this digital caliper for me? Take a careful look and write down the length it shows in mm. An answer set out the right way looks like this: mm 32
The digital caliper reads mm 115.94
